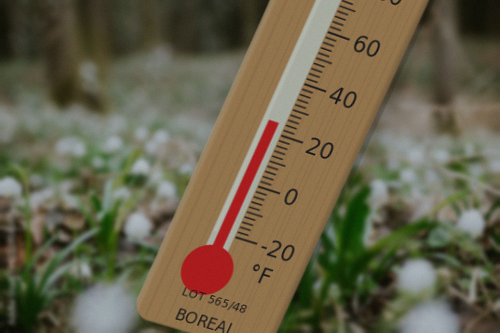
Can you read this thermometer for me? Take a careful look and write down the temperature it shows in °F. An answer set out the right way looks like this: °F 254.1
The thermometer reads °F 24
